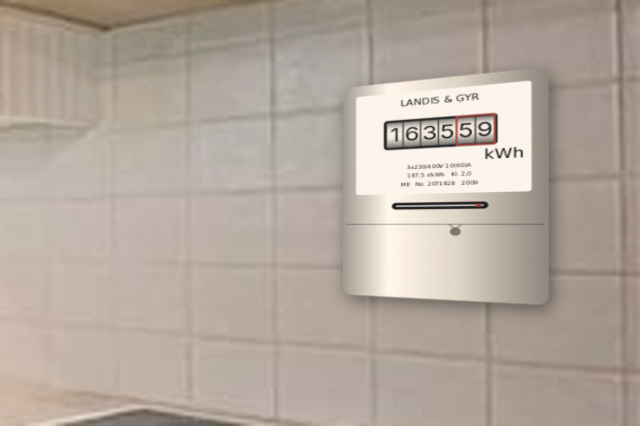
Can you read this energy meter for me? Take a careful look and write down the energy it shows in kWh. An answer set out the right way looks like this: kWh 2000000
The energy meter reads kWh 1635.59
